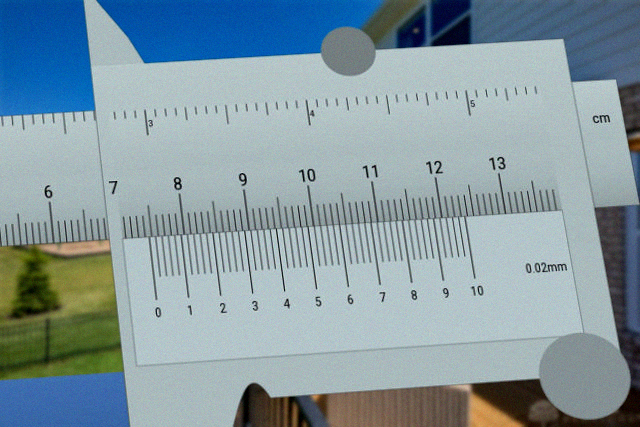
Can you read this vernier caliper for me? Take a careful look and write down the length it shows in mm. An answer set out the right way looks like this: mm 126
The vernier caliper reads mm 74.6
